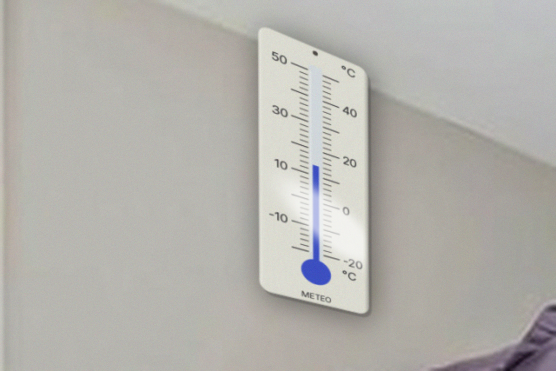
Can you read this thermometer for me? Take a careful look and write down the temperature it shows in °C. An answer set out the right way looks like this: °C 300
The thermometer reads °C 14
